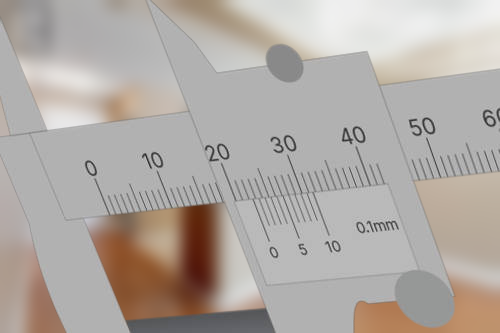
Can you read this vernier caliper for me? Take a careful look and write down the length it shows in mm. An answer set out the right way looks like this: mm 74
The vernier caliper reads mm 22.6
